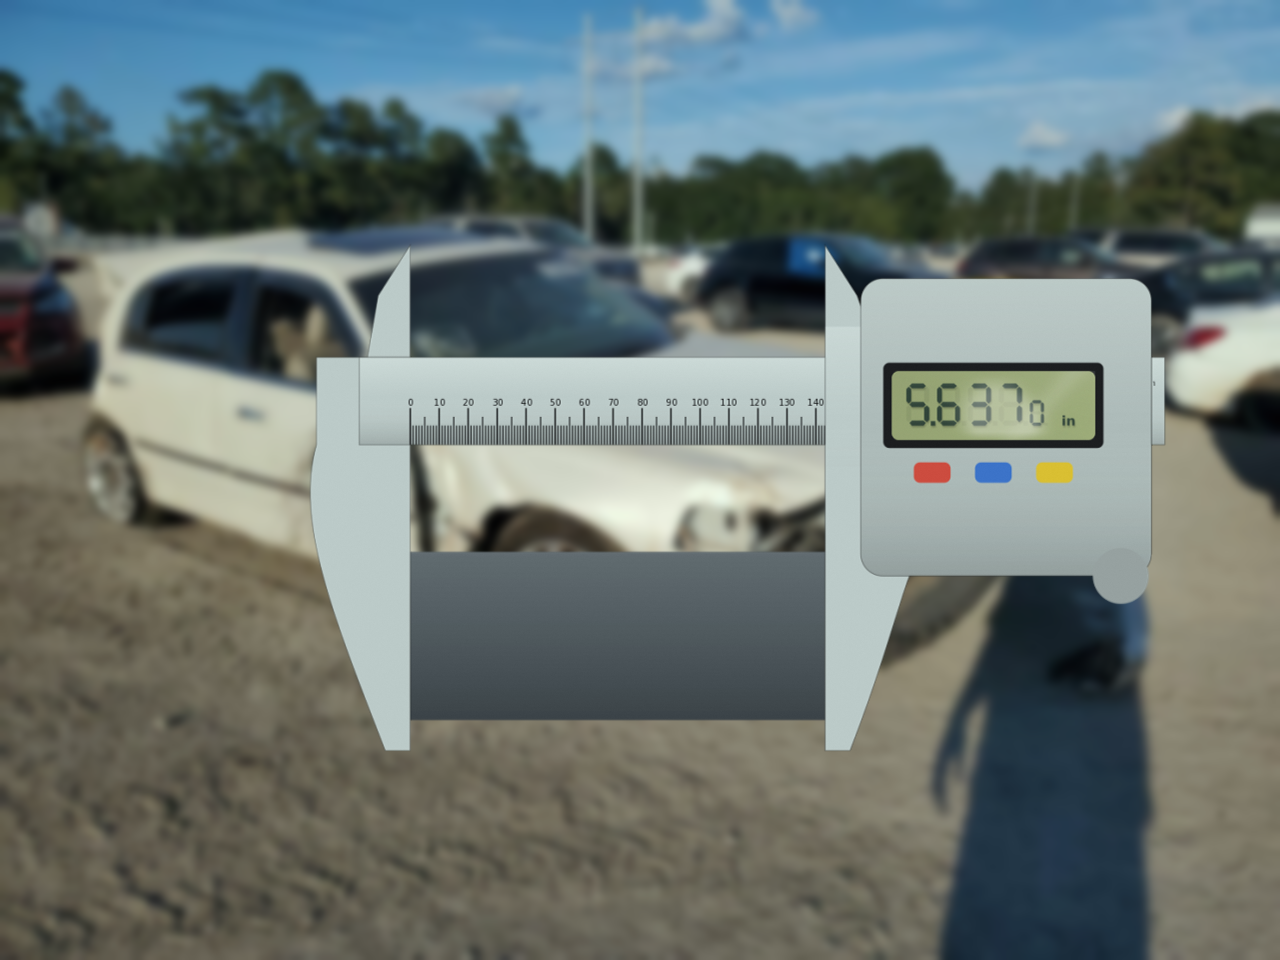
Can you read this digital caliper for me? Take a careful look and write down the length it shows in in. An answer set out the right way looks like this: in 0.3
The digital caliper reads in 5.6370
